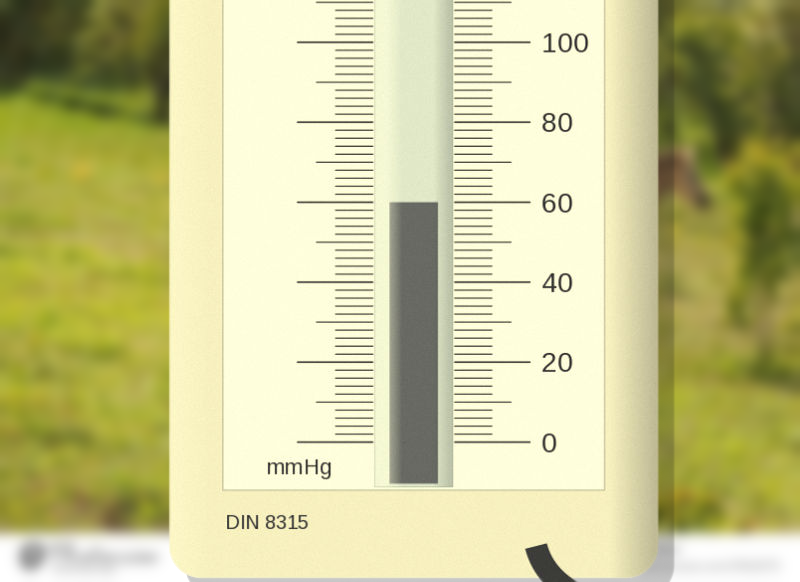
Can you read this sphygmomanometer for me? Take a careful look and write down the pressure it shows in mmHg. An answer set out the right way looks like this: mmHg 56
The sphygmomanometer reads mmHg 60
